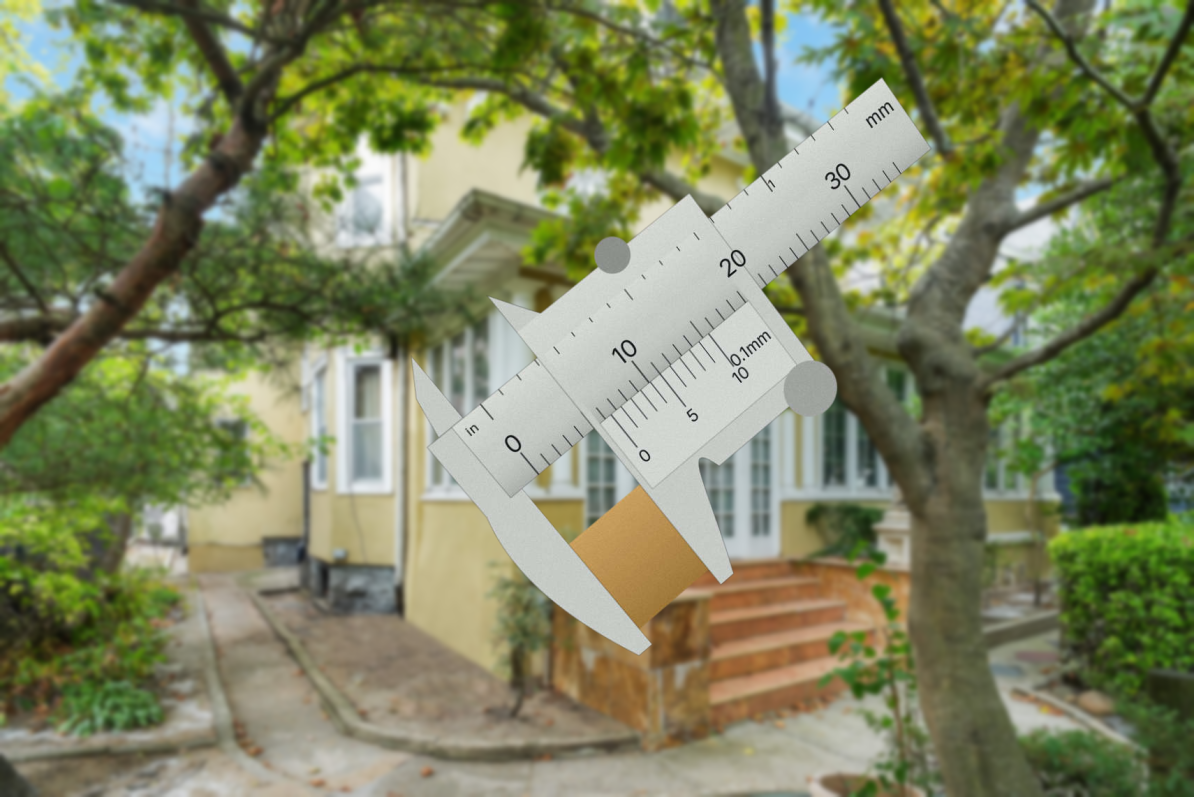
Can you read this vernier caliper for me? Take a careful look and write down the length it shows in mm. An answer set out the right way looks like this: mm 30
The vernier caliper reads mm 6.5
